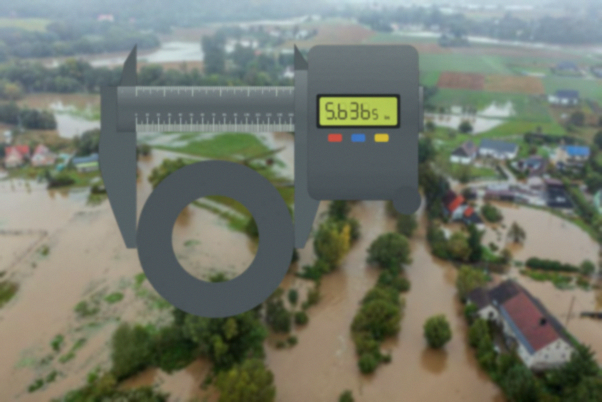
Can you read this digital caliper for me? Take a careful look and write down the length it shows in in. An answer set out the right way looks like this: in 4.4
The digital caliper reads in 5.6365
